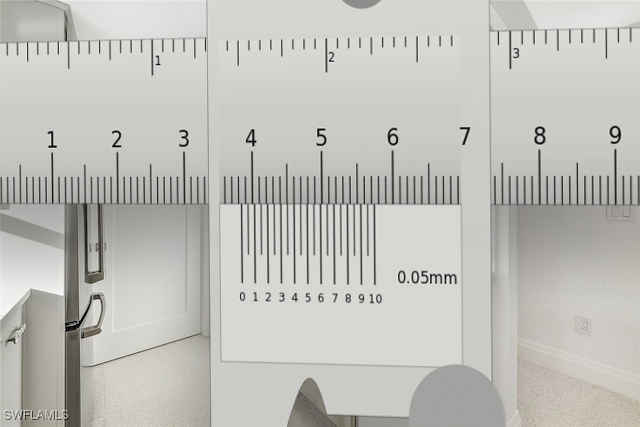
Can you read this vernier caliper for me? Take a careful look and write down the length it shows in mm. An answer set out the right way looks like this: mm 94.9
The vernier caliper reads mm 38.4
